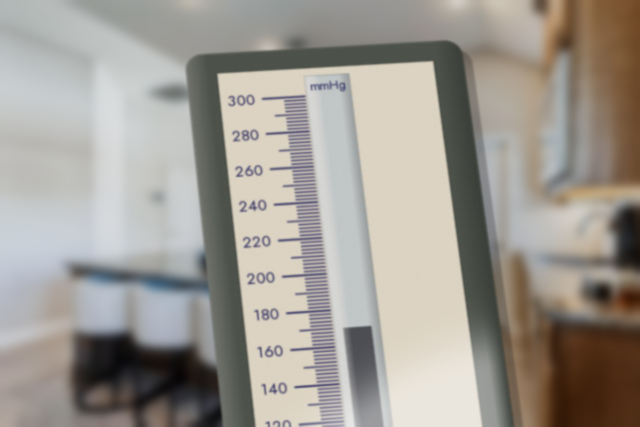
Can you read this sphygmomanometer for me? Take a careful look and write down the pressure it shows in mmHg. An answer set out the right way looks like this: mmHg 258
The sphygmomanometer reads mmHg 170
